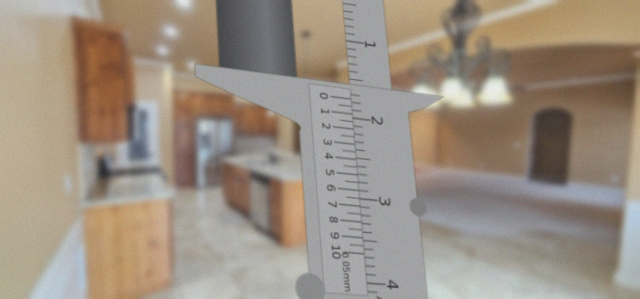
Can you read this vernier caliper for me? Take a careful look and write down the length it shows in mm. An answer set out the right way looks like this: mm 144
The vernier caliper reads mm 17.6
